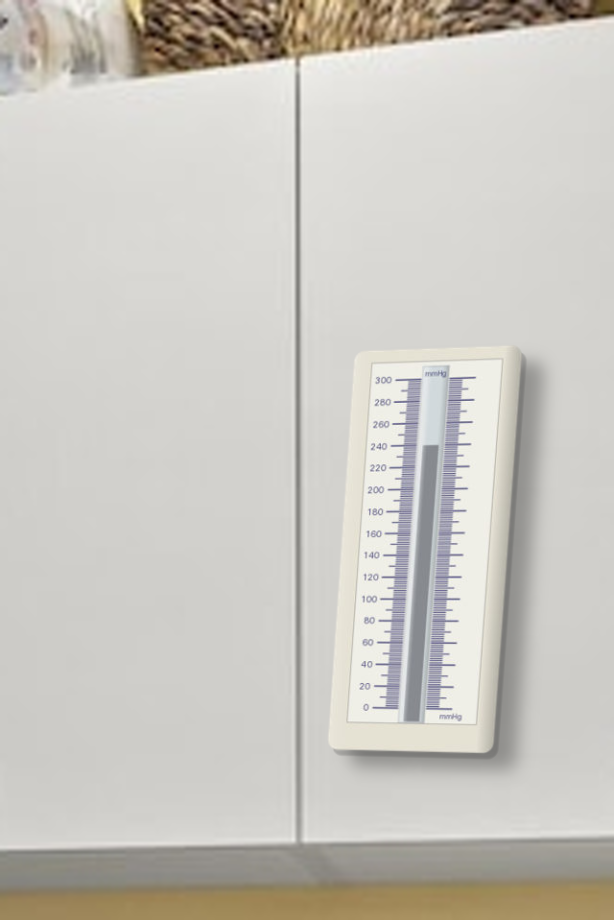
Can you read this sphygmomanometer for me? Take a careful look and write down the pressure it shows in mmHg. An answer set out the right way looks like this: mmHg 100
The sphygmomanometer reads mmHg 240
